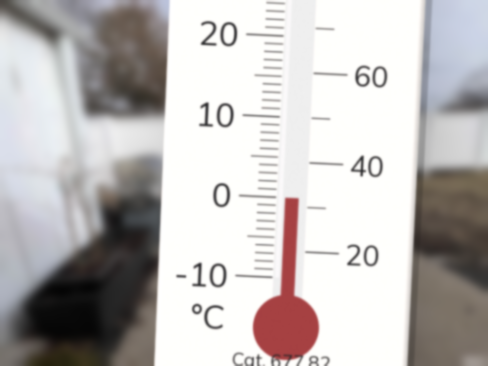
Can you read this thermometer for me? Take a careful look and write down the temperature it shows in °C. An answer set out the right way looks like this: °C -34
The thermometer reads °C 0
